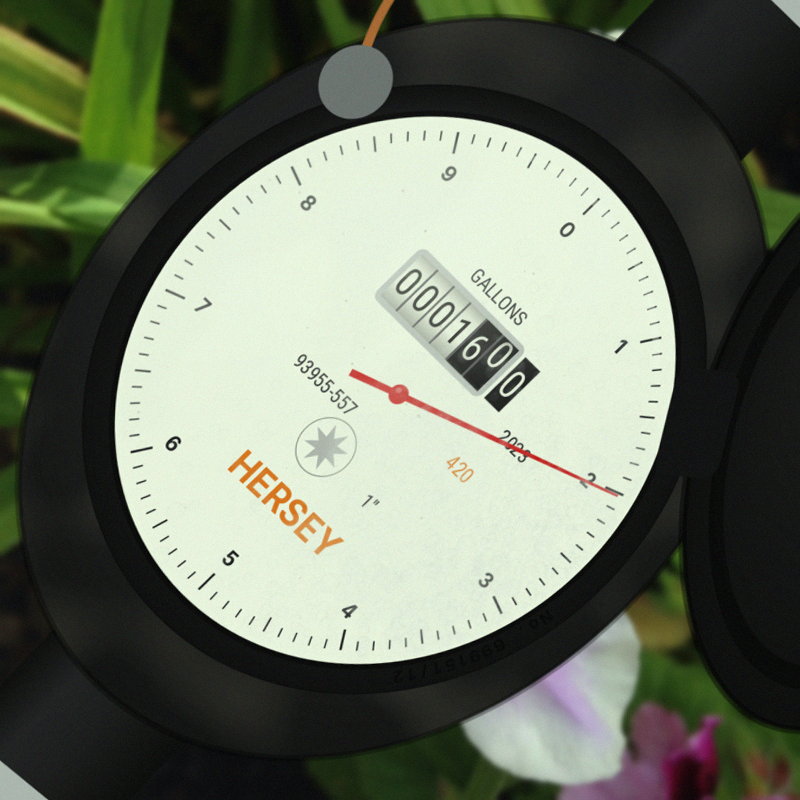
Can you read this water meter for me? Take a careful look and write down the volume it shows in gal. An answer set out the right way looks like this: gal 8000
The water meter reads gal 1602.0
